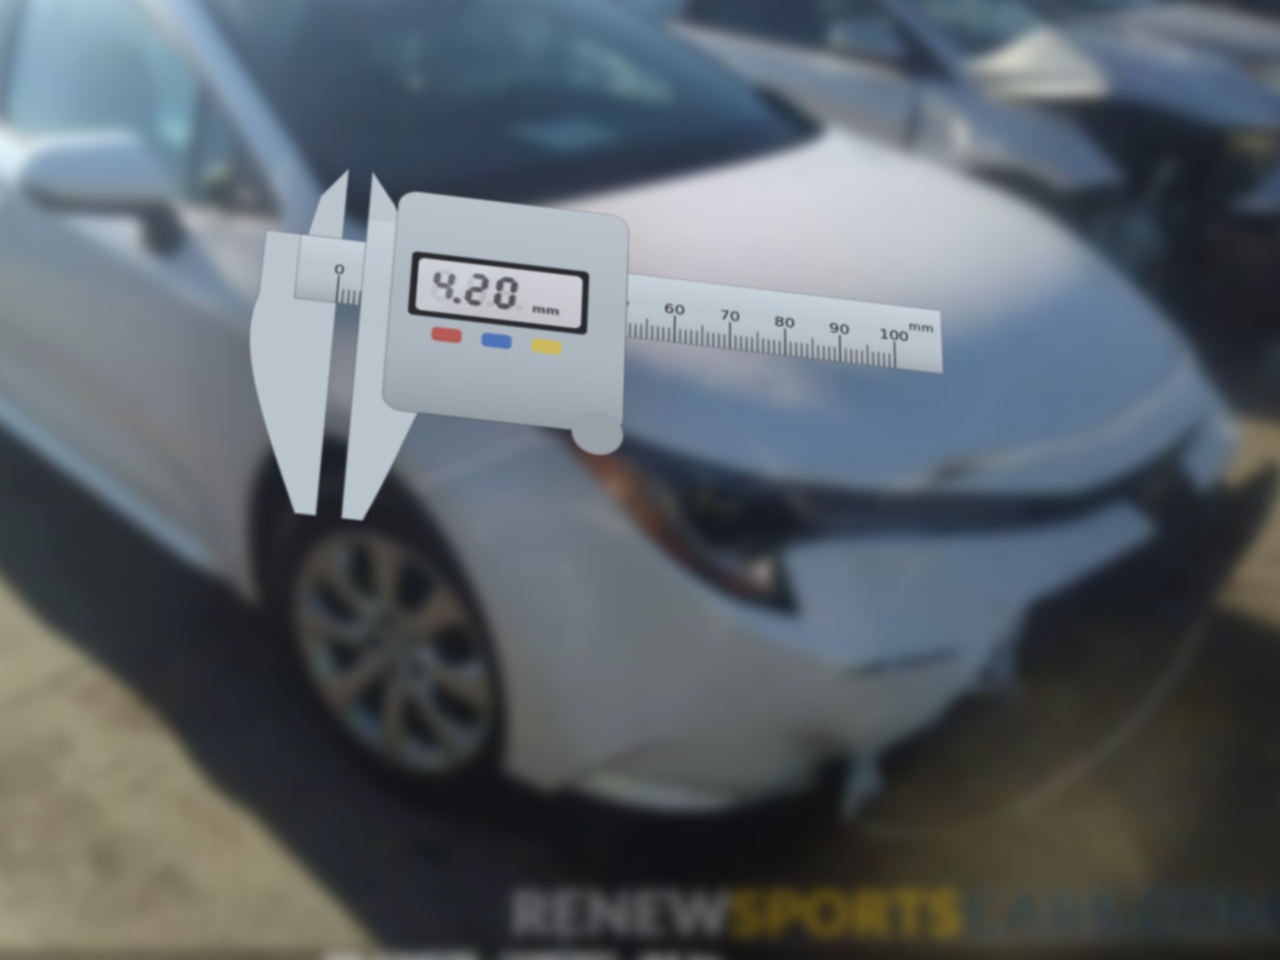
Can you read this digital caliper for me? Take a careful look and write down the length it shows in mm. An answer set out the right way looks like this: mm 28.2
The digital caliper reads mm 4.20
